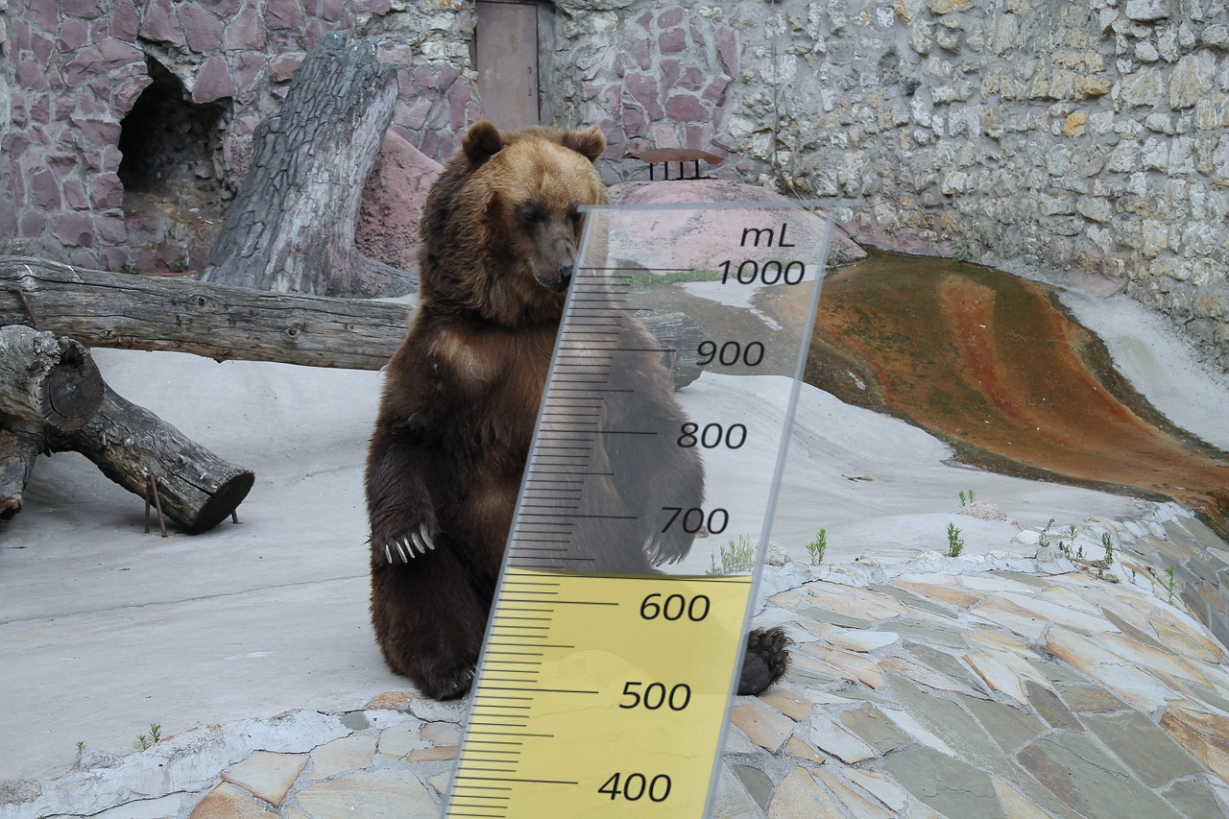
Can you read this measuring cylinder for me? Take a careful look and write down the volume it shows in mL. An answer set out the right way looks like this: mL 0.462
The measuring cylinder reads mL 630
